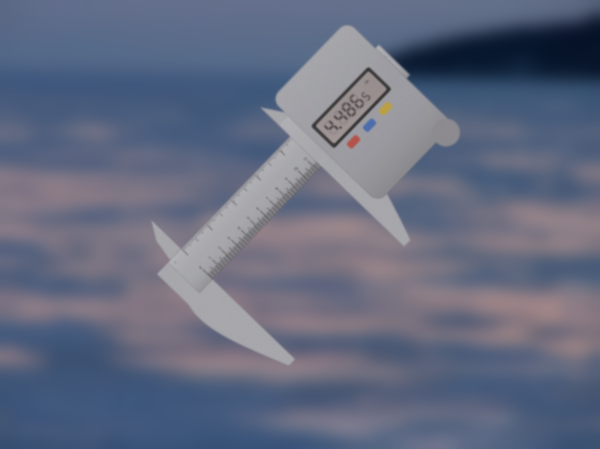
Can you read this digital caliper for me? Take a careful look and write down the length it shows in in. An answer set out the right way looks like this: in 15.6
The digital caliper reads in 4.4865
